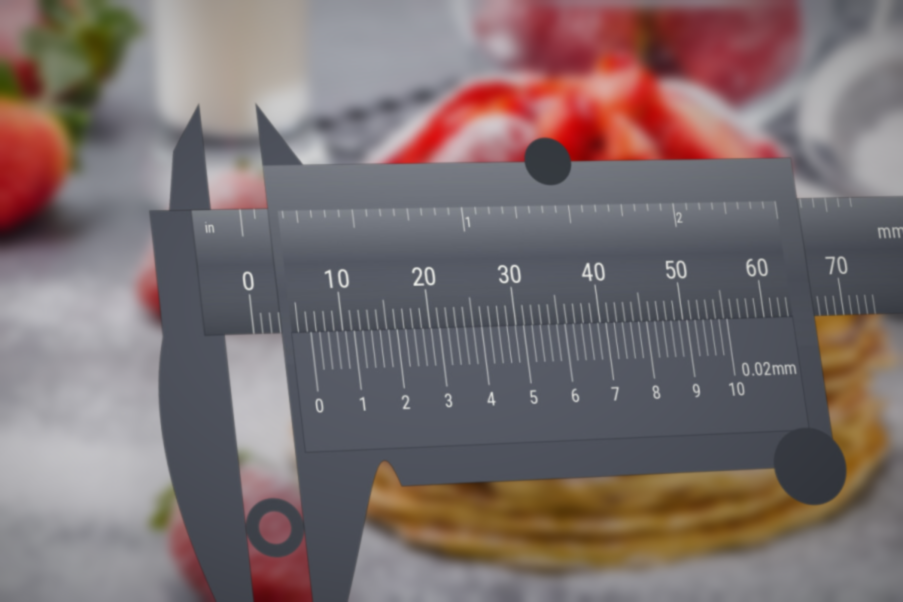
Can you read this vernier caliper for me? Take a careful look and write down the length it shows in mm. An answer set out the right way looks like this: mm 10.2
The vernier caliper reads mm 6.4
